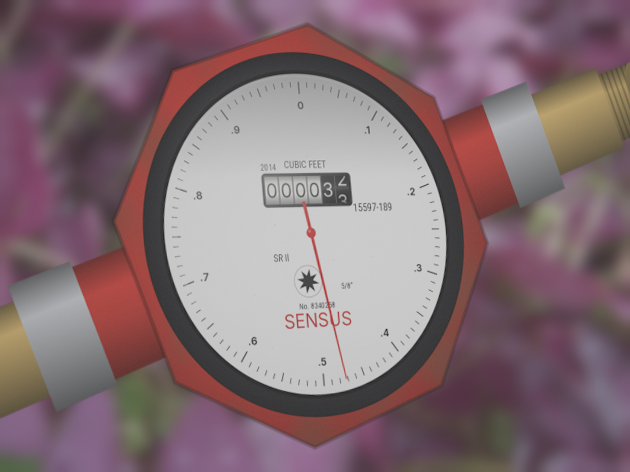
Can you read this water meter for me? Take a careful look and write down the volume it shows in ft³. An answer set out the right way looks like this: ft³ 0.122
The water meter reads ft³ 32.47
